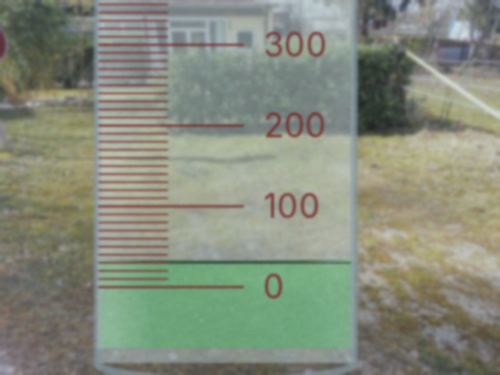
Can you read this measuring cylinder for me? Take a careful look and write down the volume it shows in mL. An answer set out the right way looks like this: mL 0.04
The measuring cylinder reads mL 30
